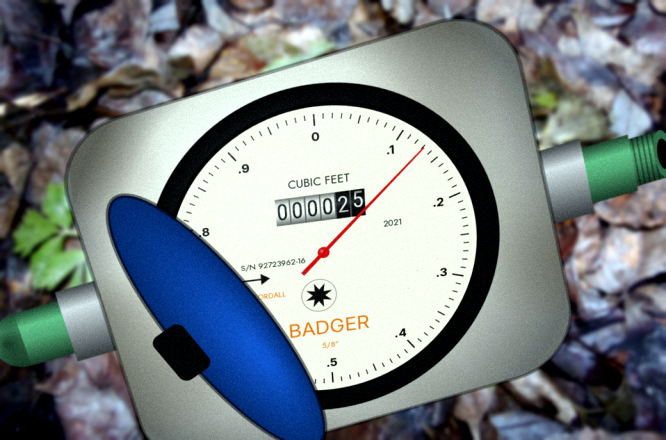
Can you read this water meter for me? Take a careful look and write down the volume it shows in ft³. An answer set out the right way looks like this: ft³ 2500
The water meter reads ft³ 25.13
